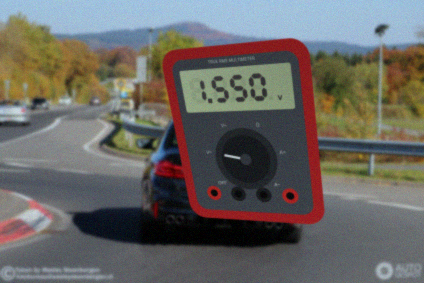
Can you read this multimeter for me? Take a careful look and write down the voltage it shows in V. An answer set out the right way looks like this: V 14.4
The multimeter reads V 1.550
